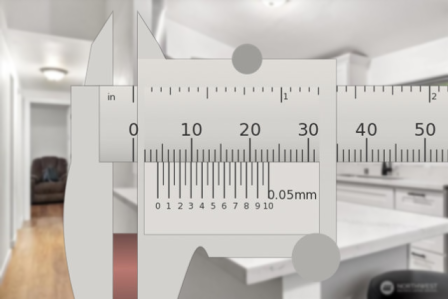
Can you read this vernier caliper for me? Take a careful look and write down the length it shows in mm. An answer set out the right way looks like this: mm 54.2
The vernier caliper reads mm 4.2
